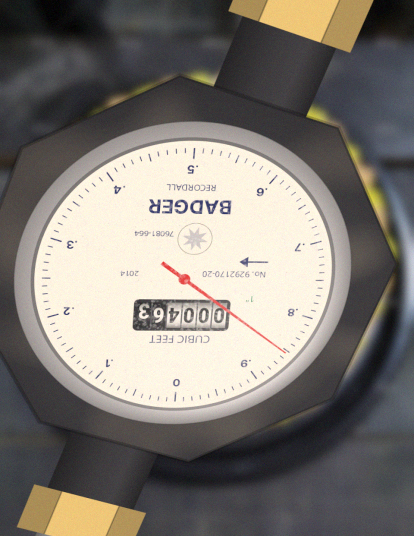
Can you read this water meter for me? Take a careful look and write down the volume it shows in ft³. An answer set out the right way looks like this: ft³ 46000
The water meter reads ft³ 462.85
